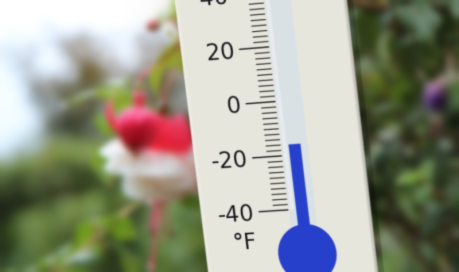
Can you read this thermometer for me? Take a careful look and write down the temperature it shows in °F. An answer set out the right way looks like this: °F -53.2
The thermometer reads °F -16
